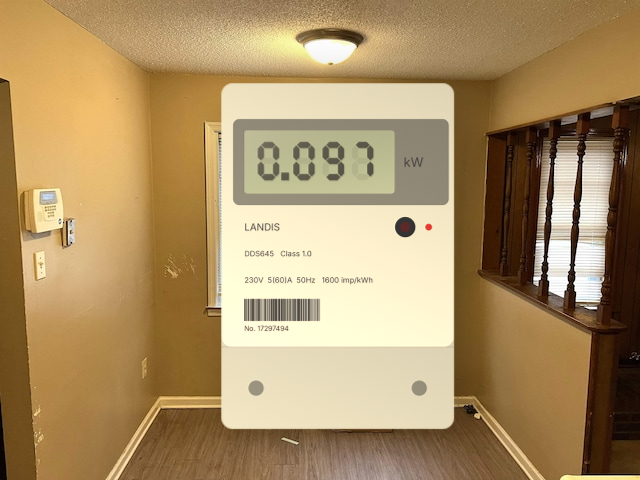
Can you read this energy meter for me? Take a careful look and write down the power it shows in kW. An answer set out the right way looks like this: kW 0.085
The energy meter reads kW 0.097
